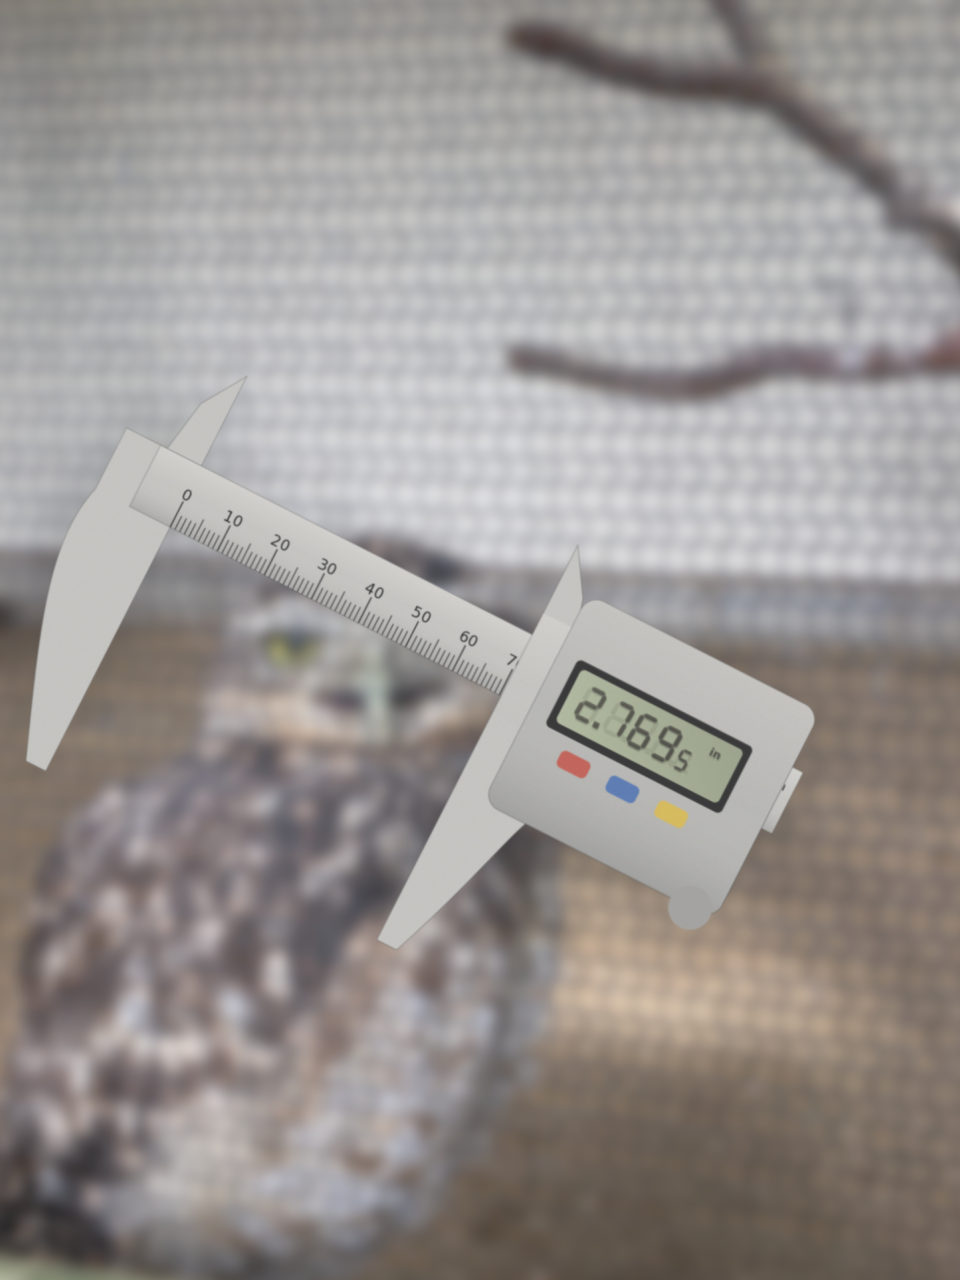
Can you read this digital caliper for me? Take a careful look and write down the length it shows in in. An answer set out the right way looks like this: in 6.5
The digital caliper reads in 2.7695
